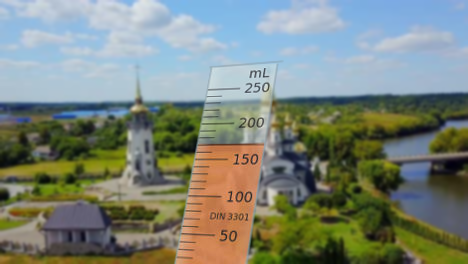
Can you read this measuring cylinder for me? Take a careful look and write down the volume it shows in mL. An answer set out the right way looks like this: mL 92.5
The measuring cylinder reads mL 170
